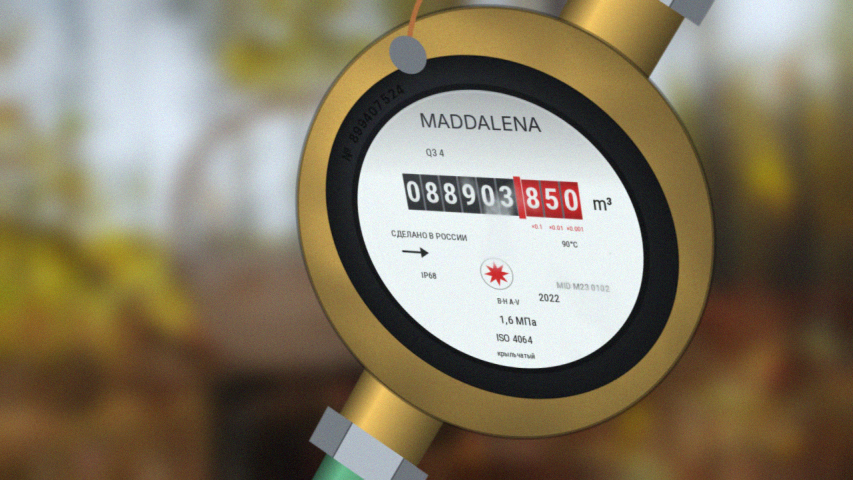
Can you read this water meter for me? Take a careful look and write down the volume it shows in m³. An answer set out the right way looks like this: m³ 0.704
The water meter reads m³ 88903.850
